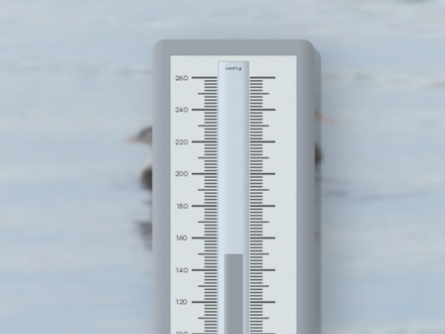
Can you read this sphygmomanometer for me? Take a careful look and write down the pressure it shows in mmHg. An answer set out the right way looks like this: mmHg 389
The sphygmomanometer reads mmHg 150
